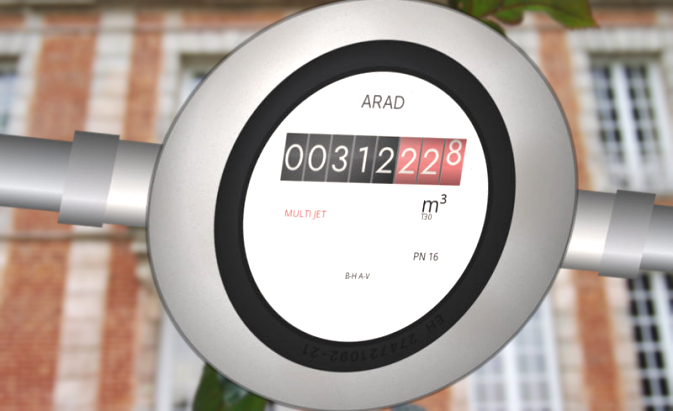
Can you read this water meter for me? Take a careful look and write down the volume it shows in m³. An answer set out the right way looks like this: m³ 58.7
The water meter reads m³ 312.228
